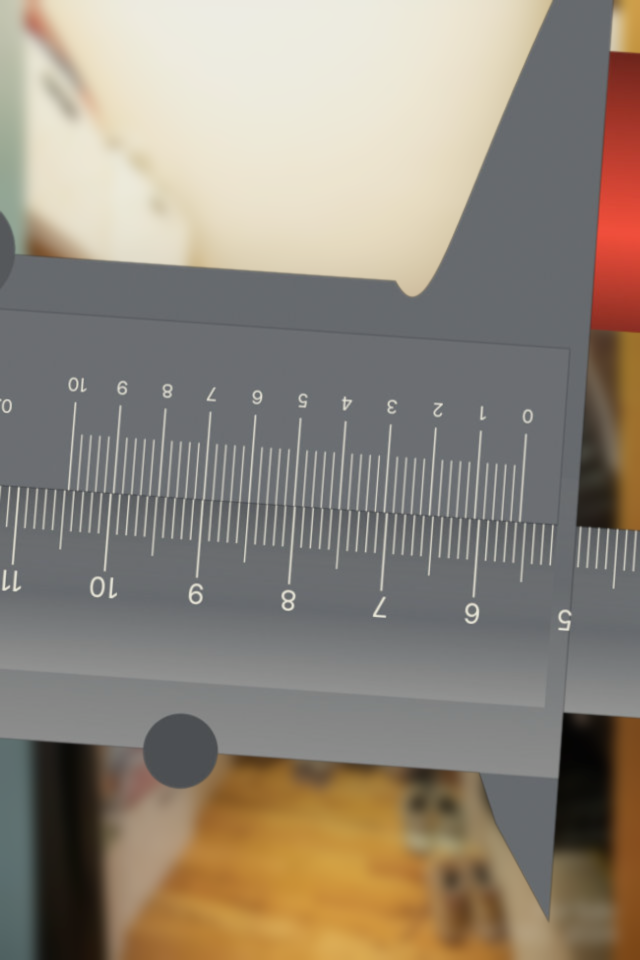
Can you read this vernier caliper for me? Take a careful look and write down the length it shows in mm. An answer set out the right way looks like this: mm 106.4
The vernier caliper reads mm 55.6
